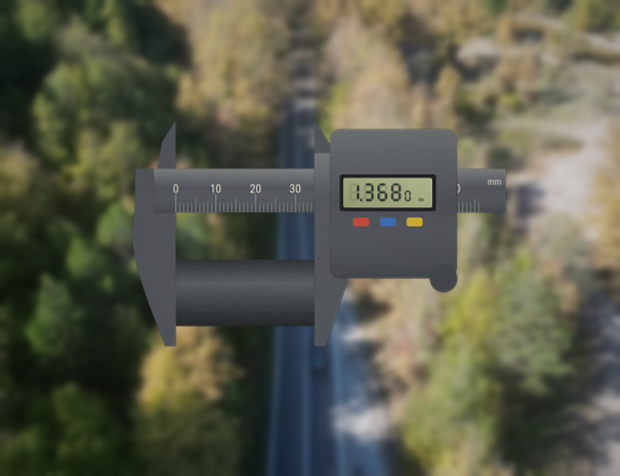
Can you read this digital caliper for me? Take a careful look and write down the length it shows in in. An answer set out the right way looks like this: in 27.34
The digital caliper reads in 1.3680
